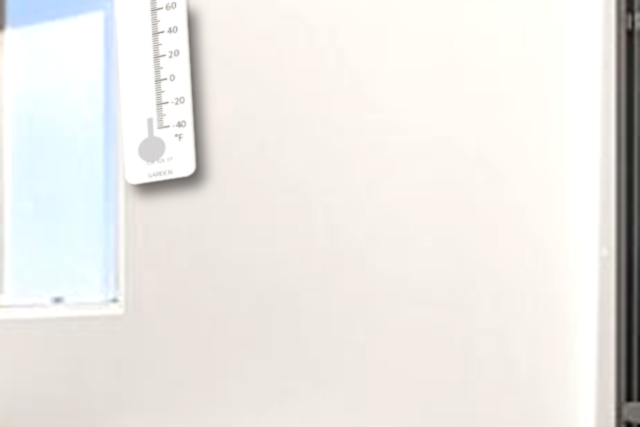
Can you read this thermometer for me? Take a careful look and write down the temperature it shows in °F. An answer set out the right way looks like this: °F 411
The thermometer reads °F -30
